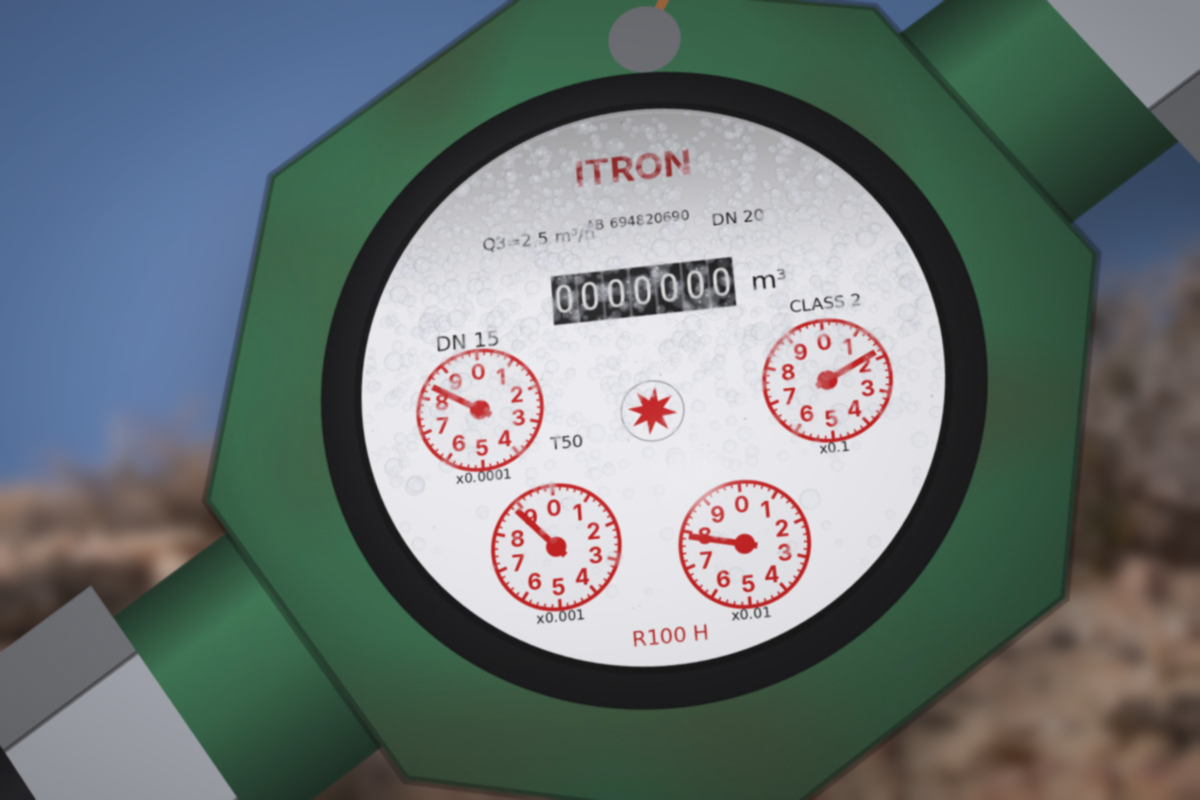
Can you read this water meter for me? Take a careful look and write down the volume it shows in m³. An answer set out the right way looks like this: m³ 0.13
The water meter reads m³ 0.1788
